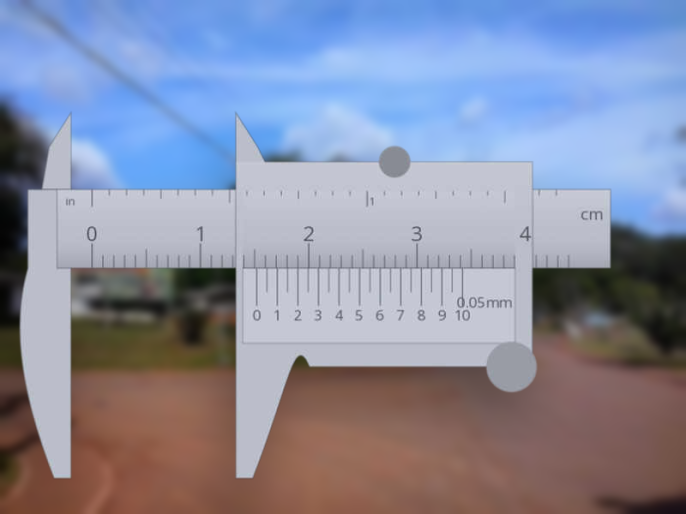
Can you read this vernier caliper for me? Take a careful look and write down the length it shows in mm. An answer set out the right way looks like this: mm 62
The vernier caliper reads mm 15.2
